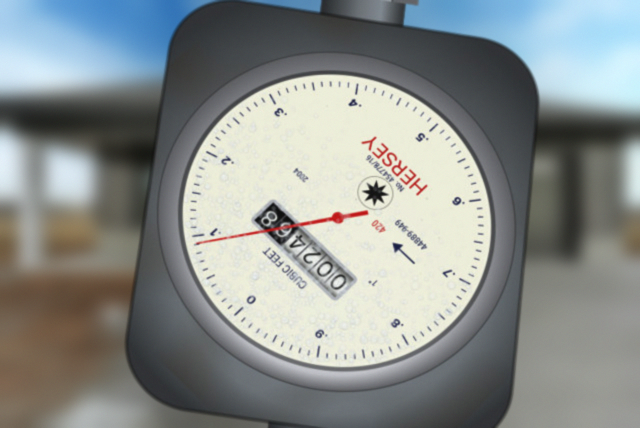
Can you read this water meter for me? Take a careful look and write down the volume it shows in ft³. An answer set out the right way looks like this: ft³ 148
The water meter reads ft³ 2468.09
